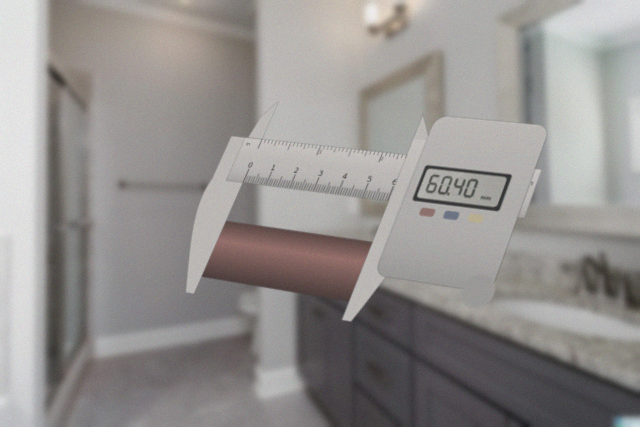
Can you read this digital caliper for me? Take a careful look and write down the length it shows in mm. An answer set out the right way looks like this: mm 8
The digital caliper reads mm 60.40
